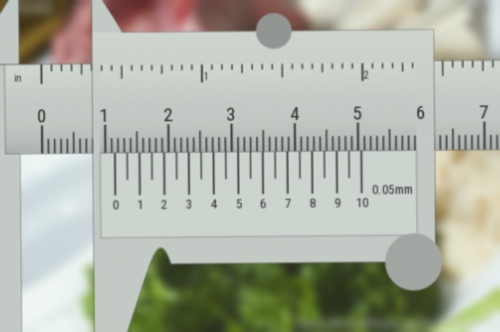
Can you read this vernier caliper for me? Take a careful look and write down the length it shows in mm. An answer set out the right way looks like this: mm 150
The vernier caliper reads mm 11.5
